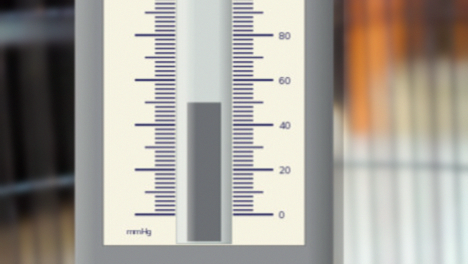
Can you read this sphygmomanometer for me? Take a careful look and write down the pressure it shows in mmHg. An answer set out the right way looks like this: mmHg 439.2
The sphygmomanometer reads mmHg 50
